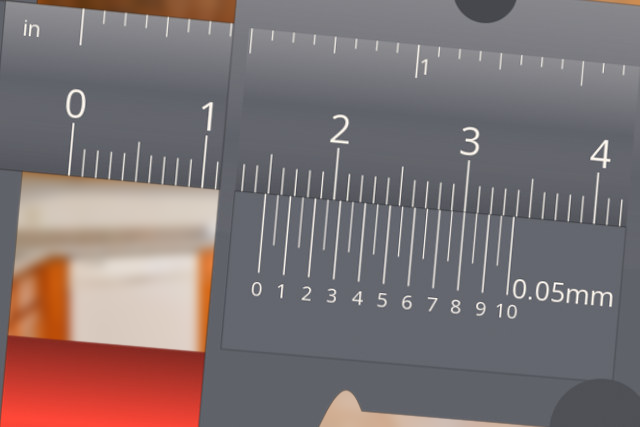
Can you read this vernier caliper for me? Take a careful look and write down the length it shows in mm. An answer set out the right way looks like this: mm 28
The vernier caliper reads mm 14.8
